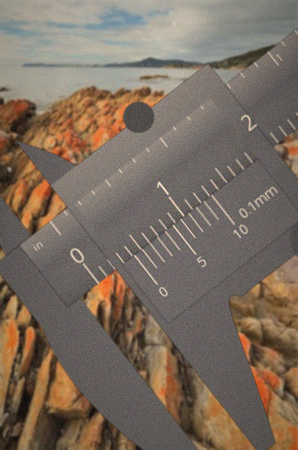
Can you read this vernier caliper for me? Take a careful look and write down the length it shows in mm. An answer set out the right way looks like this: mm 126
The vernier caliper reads mm 4.2
